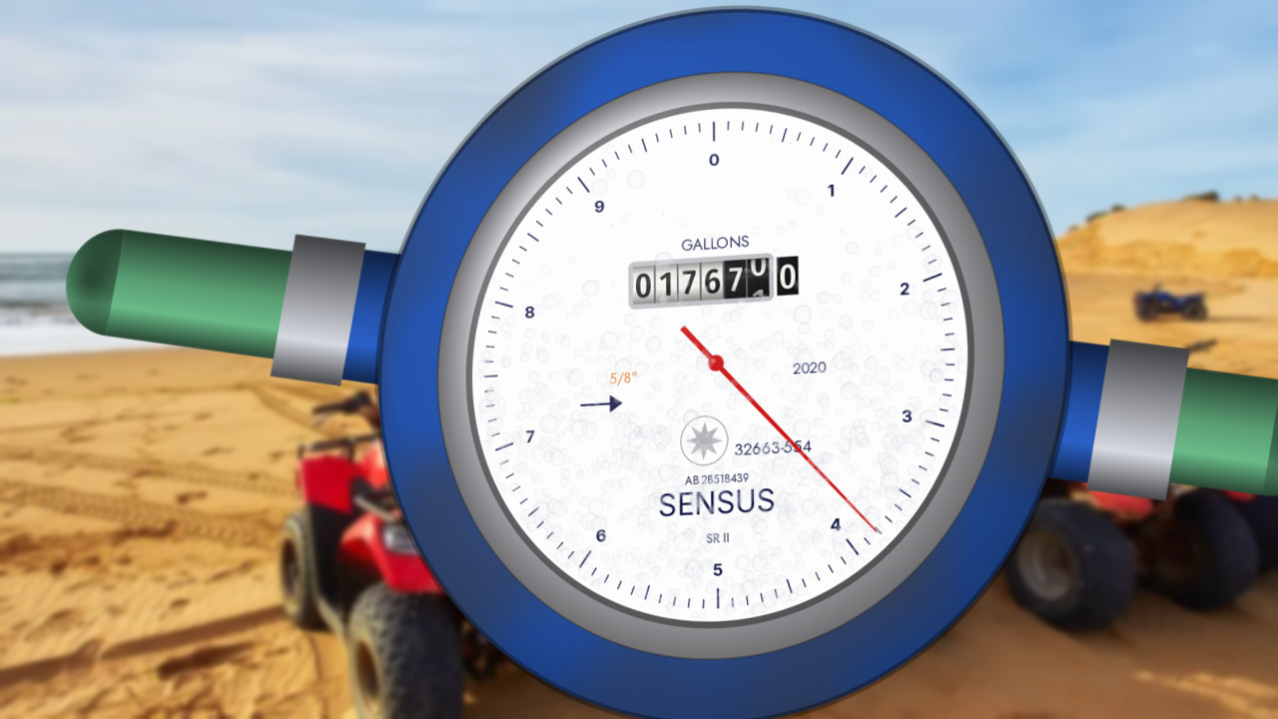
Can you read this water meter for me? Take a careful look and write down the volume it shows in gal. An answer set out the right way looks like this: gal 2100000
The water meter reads gal 176703.8
